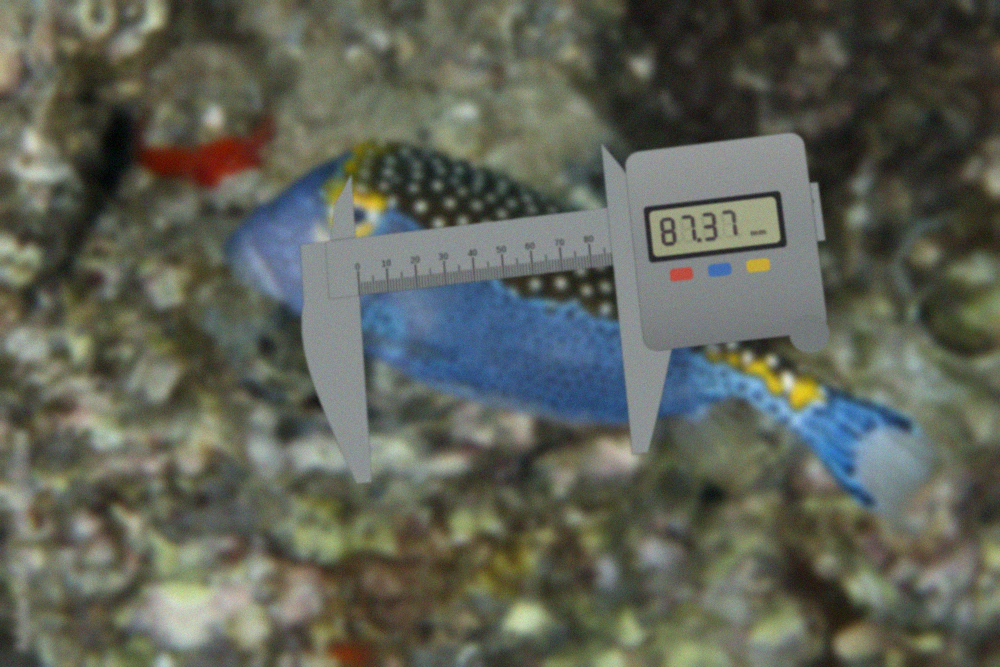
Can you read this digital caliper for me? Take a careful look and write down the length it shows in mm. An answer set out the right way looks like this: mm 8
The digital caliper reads mm 87.37
